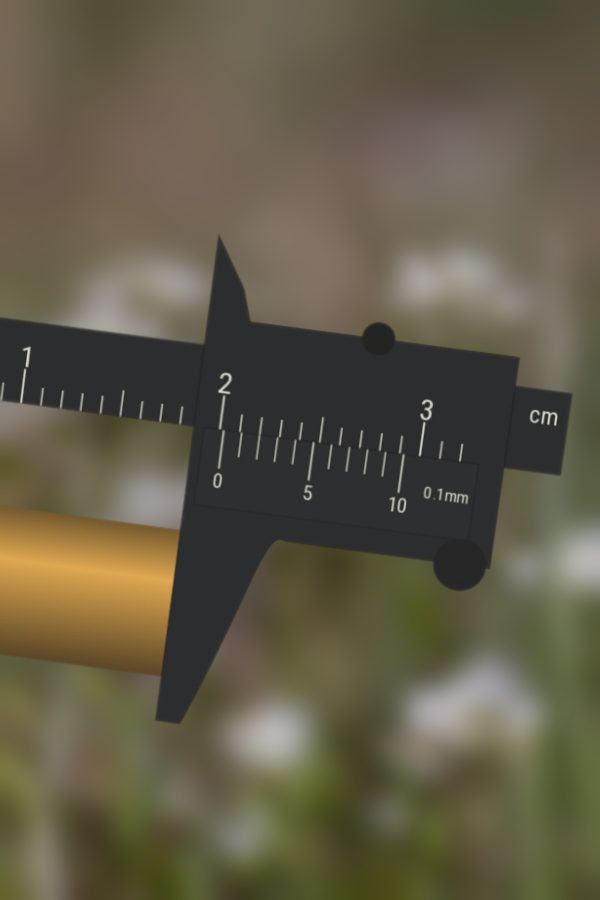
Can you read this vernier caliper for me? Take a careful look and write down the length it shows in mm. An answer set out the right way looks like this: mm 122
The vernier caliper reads mm 20.2
